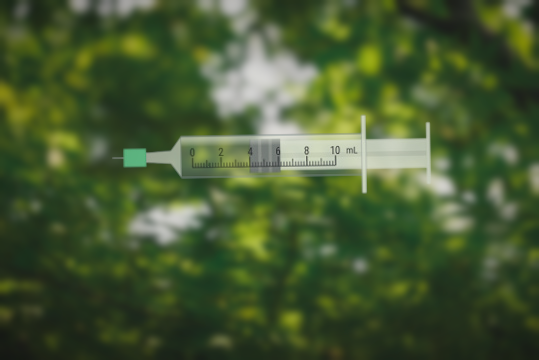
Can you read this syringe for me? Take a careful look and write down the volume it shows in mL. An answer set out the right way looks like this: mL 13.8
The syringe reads mL 4
